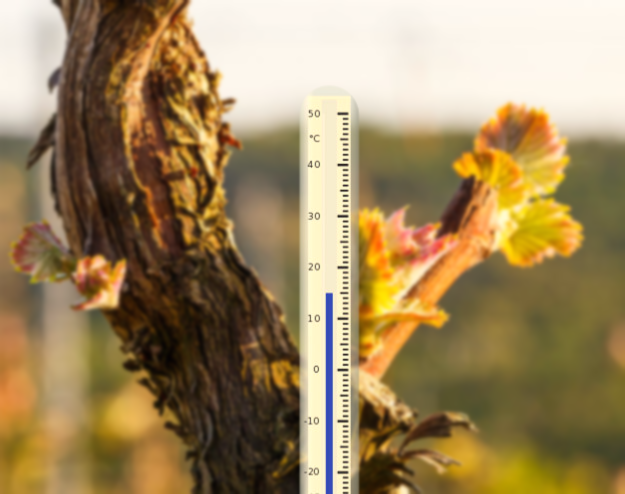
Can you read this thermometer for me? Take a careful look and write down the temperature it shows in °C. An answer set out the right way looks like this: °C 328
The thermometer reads °C 15
